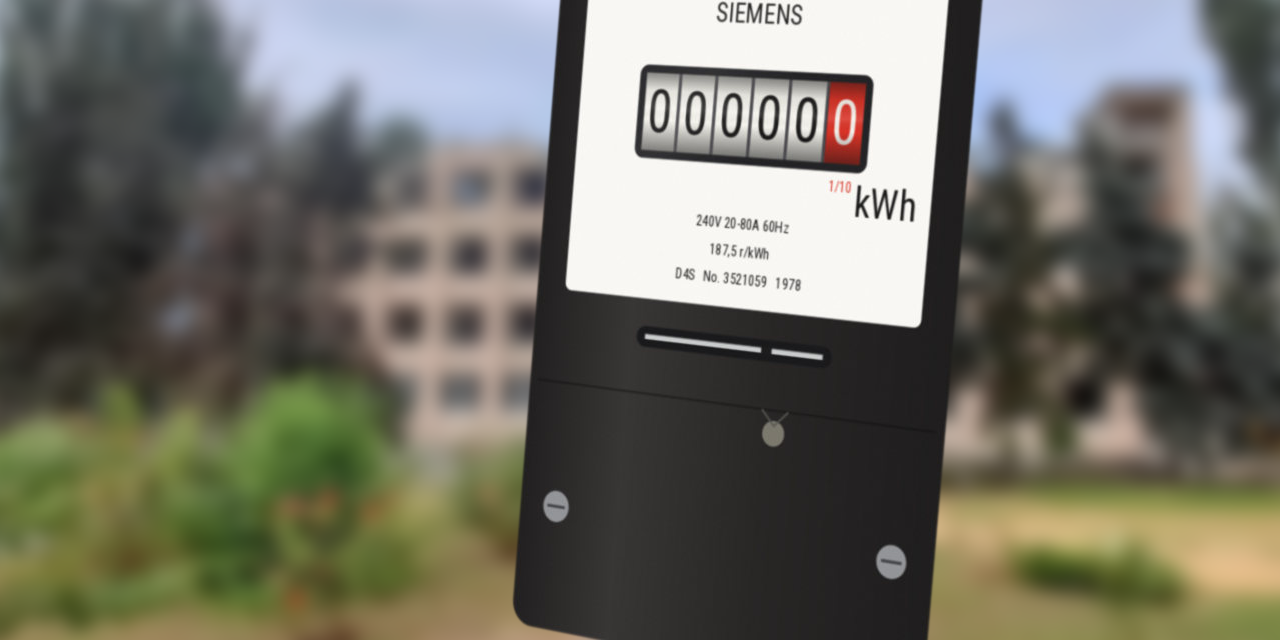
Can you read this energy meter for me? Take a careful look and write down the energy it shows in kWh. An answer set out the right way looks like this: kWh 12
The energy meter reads kWh 0.0
